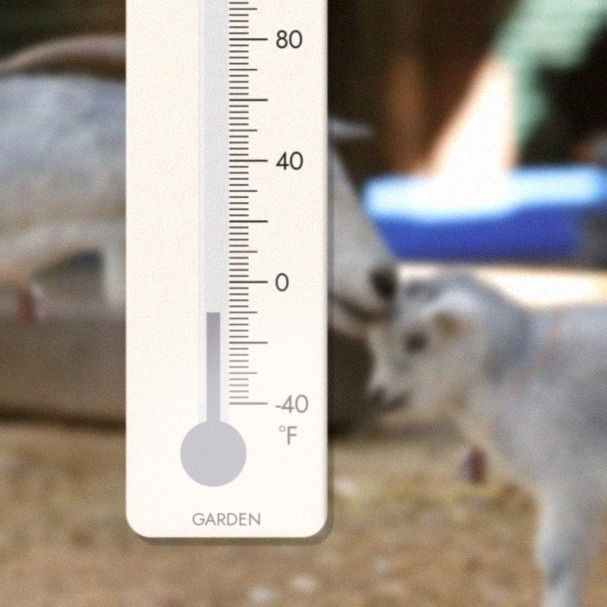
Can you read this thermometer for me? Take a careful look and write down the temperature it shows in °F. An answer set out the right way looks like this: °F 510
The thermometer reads °F -10
